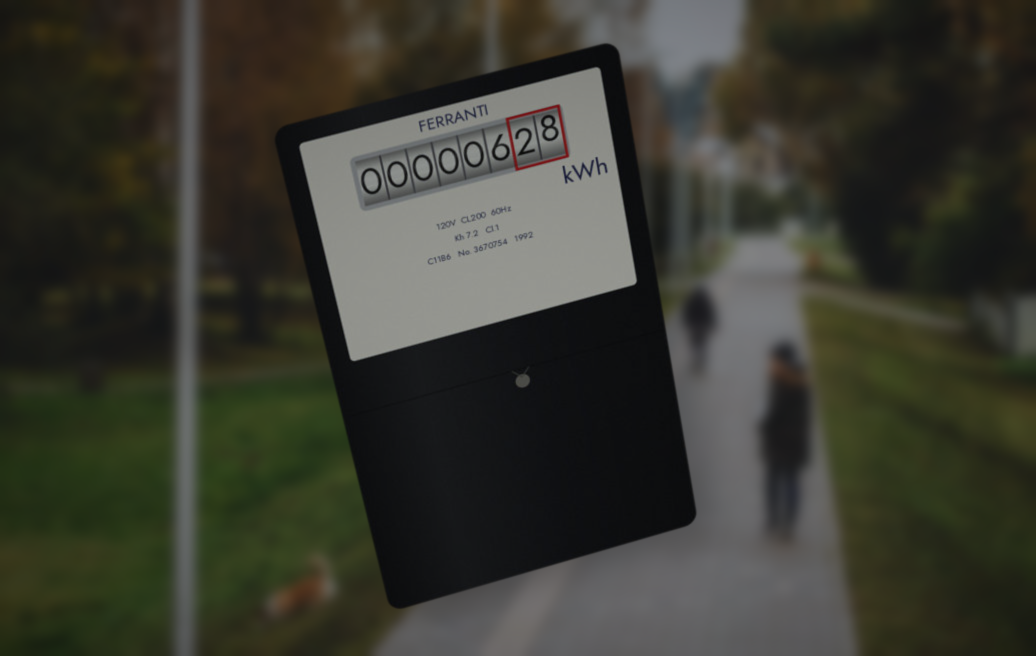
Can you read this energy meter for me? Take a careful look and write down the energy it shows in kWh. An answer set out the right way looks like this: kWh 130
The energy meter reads kWh 6.28
